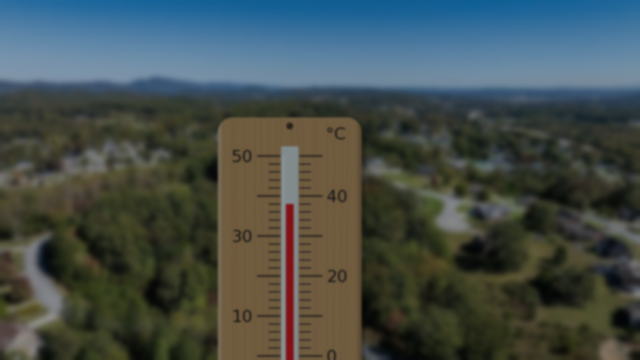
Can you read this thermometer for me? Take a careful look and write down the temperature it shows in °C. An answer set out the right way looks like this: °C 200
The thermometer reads °C 38
